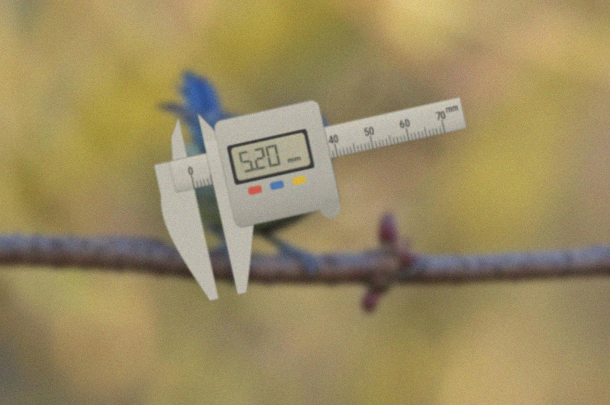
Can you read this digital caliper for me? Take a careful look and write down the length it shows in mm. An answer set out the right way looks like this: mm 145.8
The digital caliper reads mm 5.20
